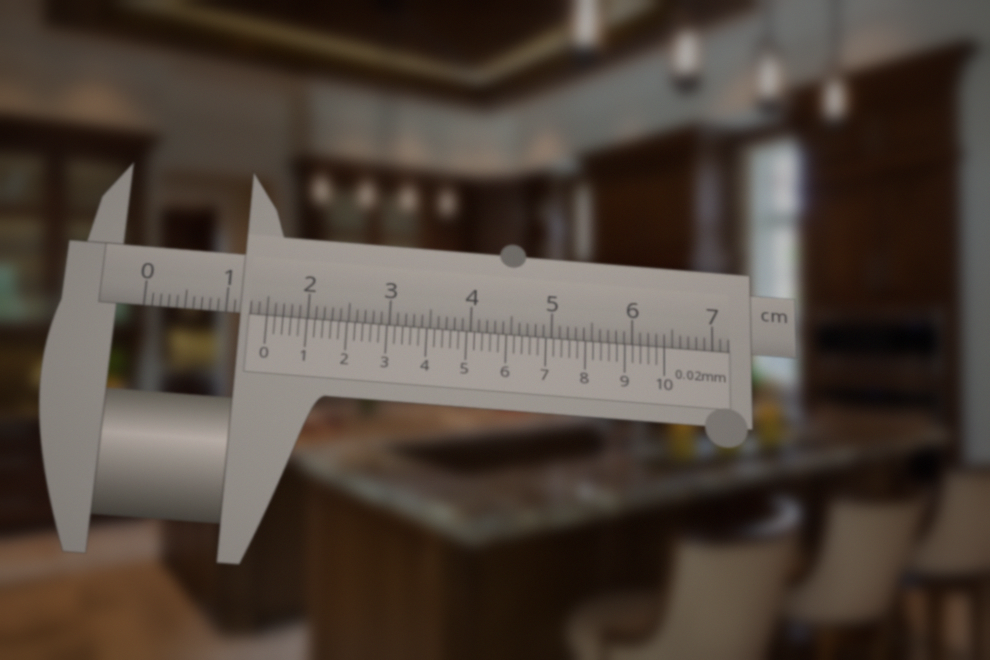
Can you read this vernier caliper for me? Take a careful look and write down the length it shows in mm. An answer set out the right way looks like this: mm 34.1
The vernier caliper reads mm 15.0
